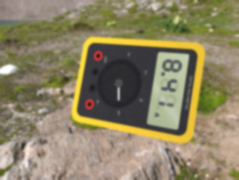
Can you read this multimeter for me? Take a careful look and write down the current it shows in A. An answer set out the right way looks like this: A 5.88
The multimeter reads A 8.41
